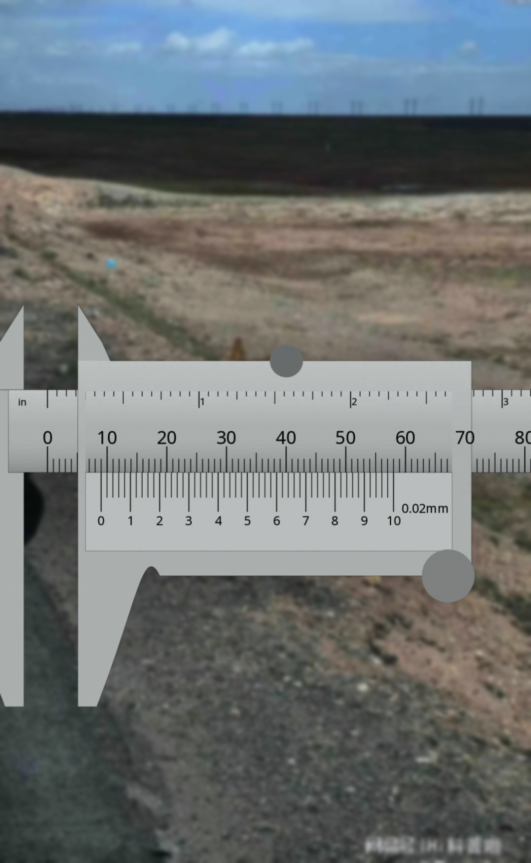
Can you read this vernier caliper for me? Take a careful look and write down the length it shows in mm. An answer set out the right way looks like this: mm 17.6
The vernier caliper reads mm 9.0
